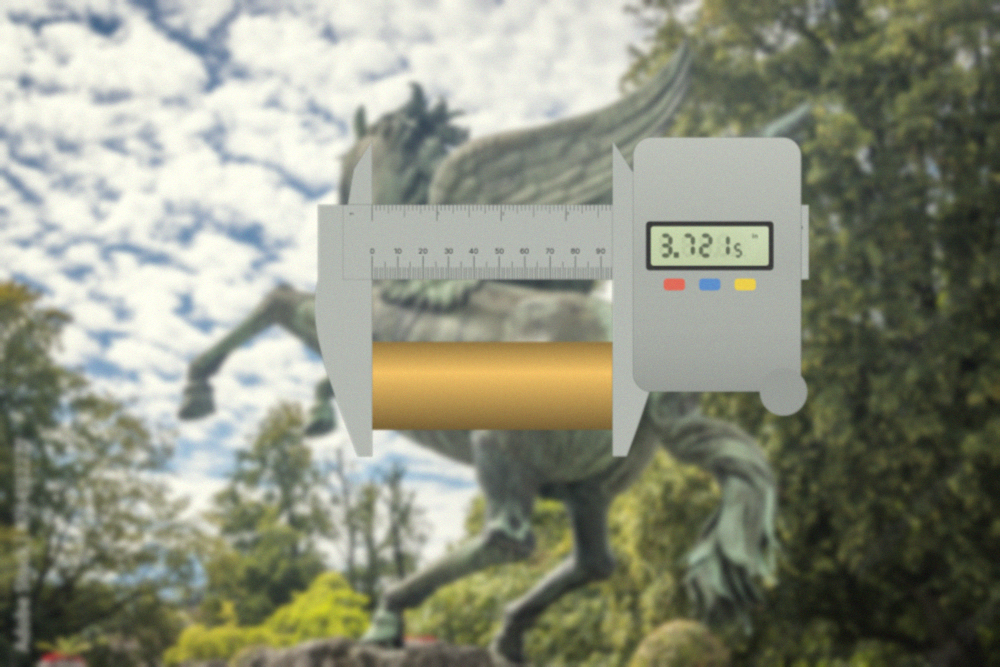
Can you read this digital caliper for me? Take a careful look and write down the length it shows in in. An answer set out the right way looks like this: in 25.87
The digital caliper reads in 3.7215
